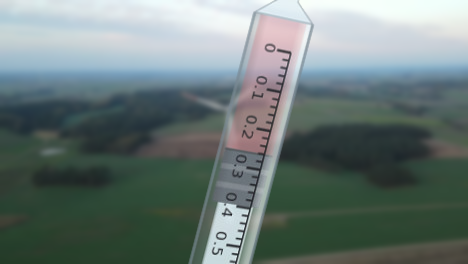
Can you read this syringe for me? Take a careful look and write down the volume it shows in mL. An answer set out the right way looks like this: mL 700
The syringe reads mL 0.26
